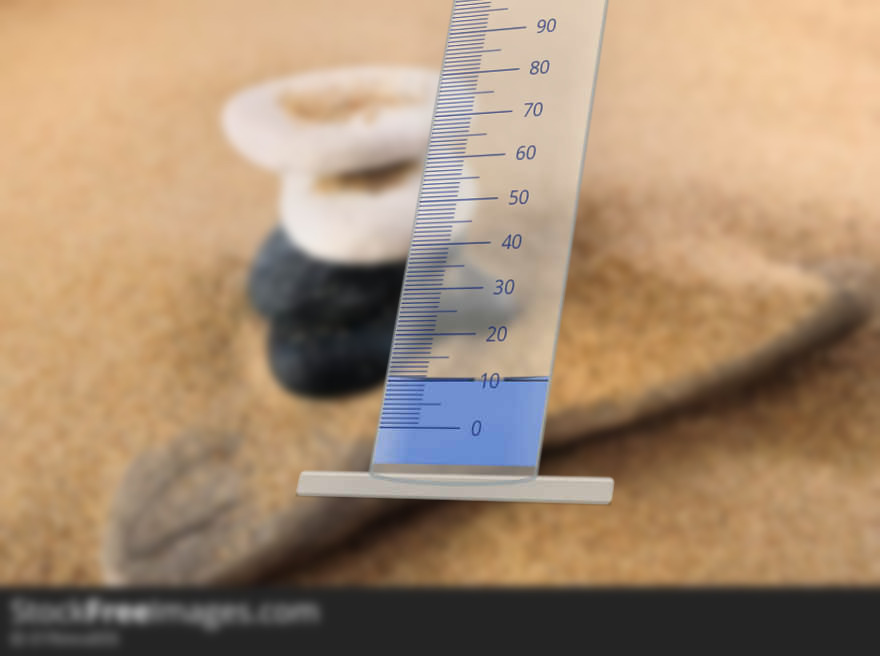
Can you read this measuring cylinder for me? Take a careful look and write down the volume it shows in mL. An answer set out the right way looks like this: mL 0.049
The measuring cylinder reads mL 10
